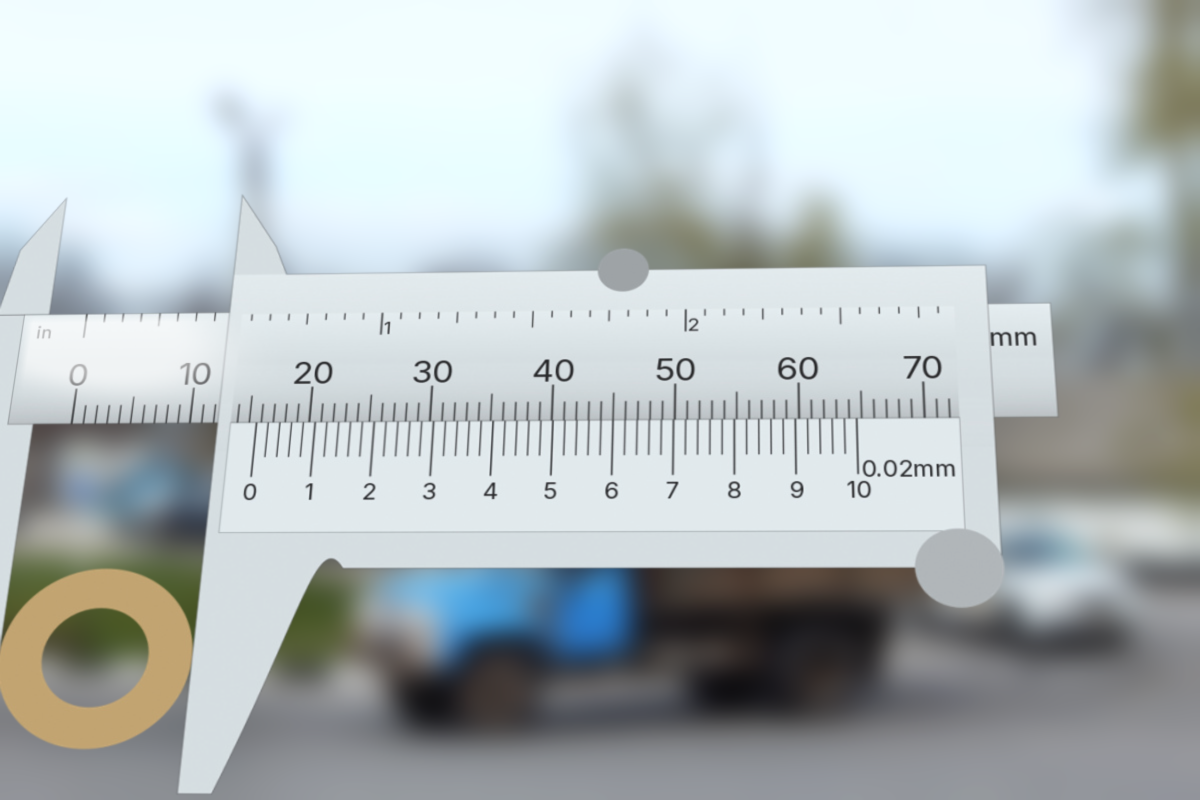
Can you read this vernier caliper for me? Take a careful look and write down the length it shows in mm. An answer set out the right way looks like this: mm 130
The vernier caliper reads mm 15.6
